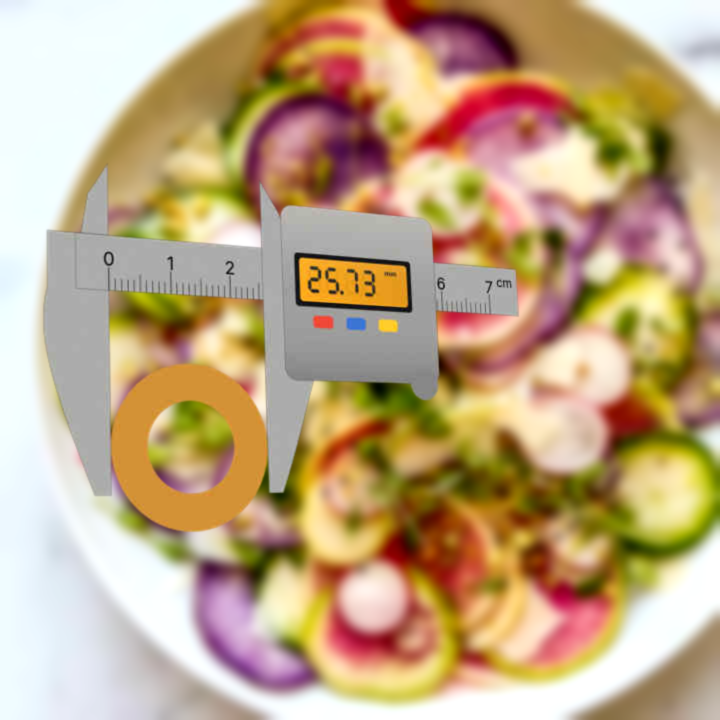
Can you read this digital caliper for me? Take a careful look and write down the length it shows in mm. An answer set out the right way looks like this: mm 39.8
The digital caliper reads mm 25.73
